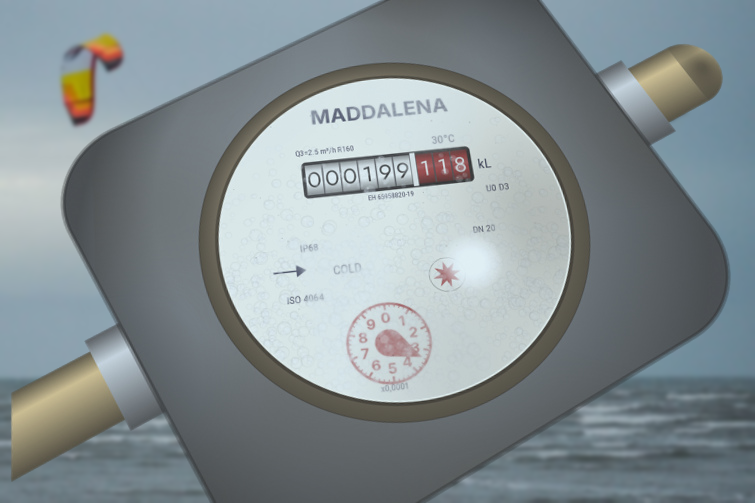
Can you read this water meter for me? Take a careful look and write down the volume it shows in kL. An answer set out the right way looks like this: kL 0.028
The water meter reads kL 199.1183
